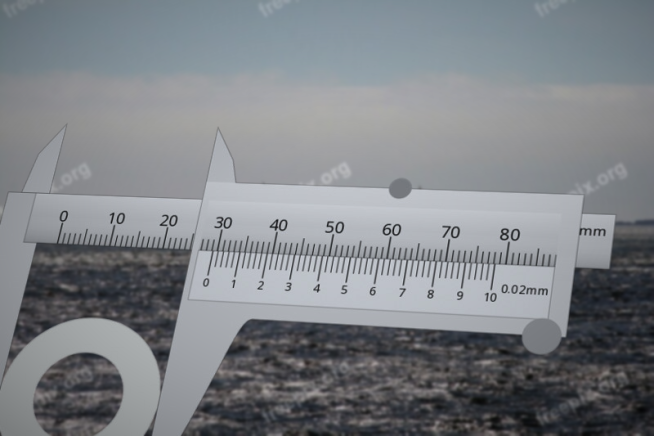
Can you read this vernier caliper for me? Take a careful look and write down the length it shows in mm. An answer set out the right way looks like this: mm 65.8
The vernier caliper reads mm 29.2
